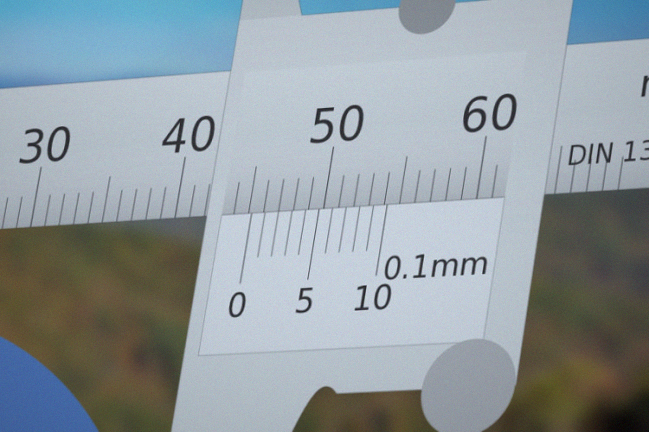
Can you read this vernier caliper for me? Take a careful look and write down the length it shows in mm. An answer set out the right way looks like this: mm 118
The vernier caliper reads mm 45.2
